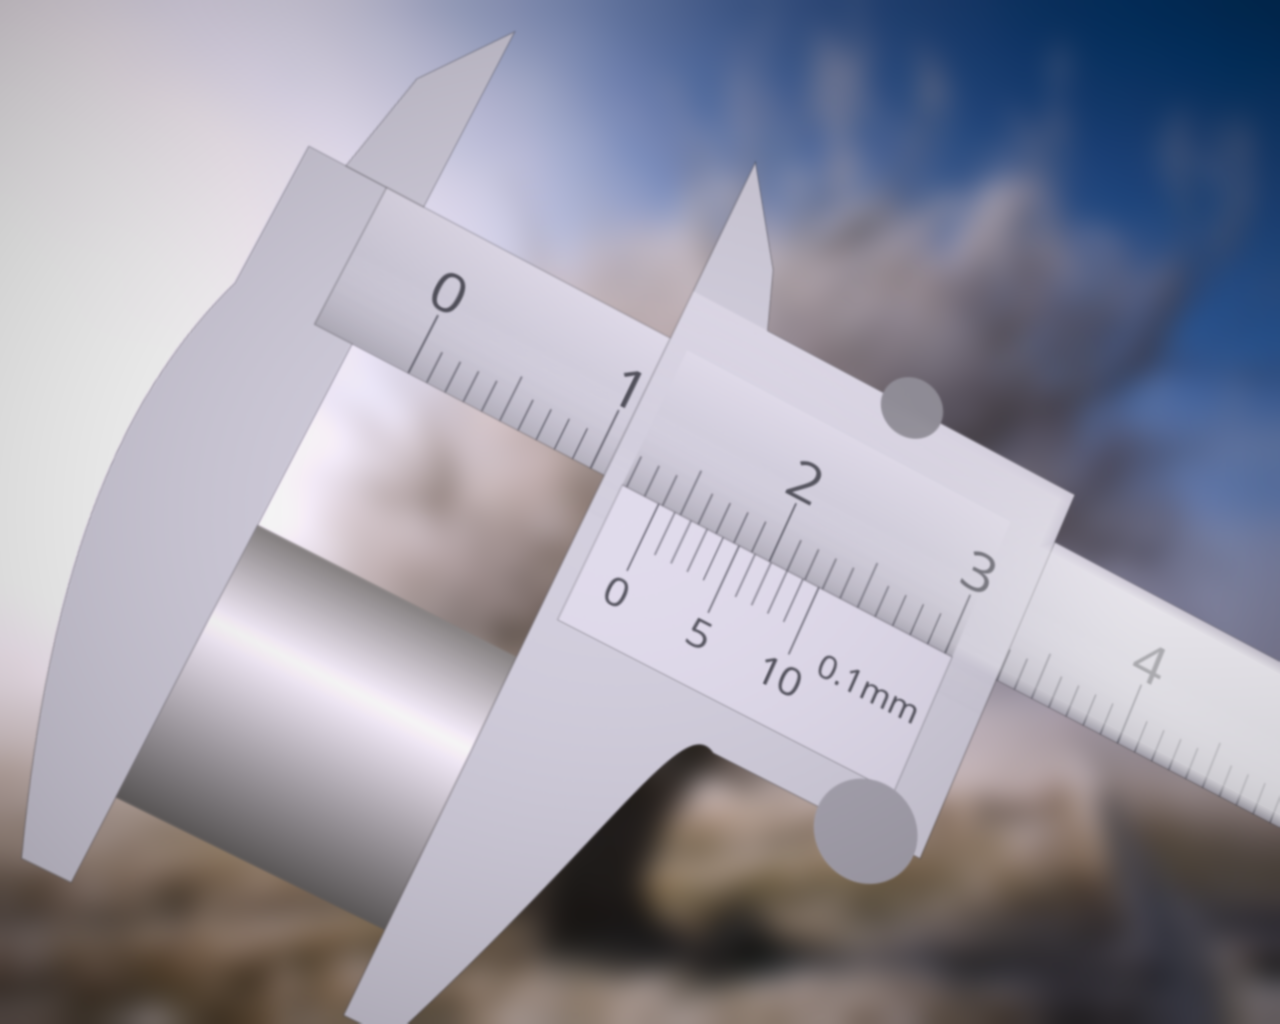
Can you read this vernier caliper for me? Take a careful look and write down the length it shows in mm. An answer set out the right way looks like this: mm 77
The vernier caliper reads mm 13.8
